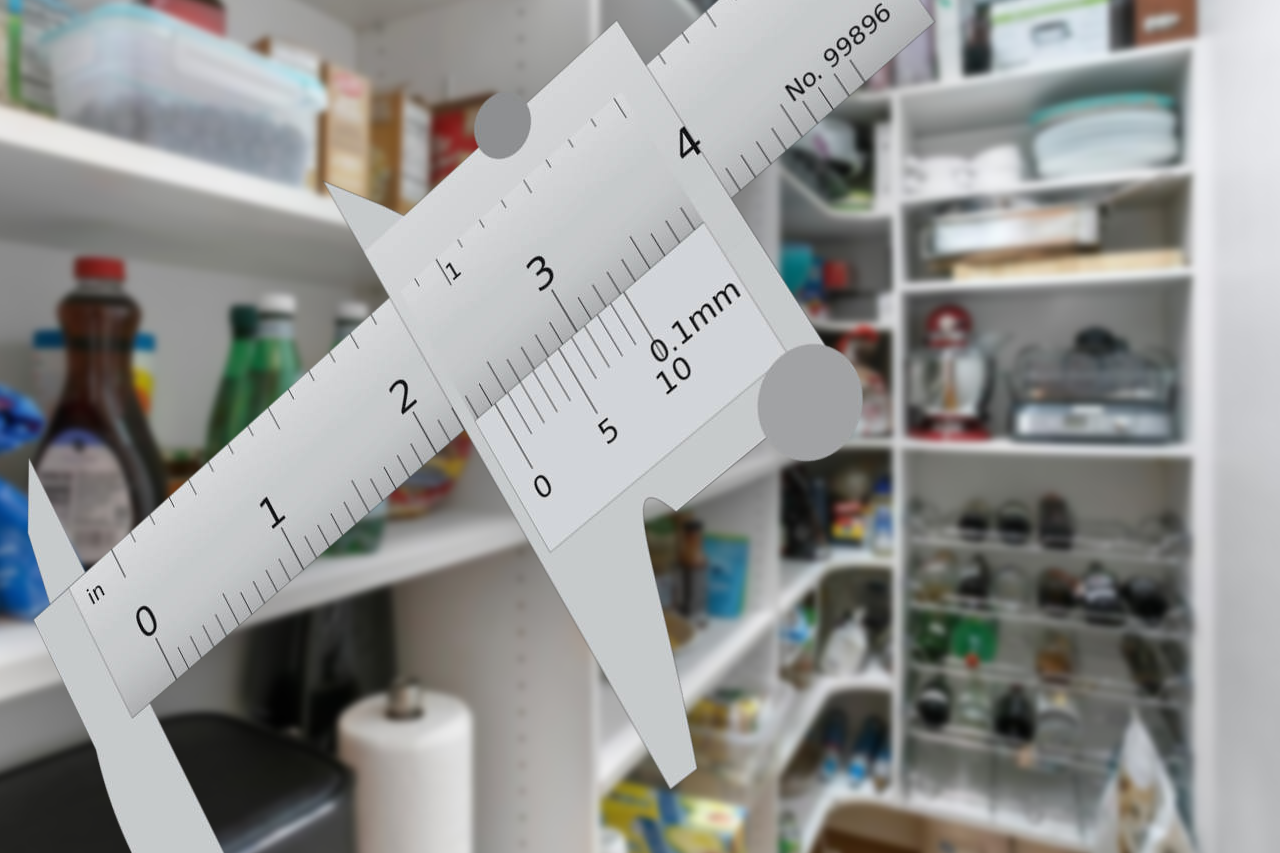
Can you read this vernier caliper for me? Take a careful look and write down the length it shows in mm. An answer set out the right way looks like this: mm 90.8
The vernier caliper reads mm 24.2
